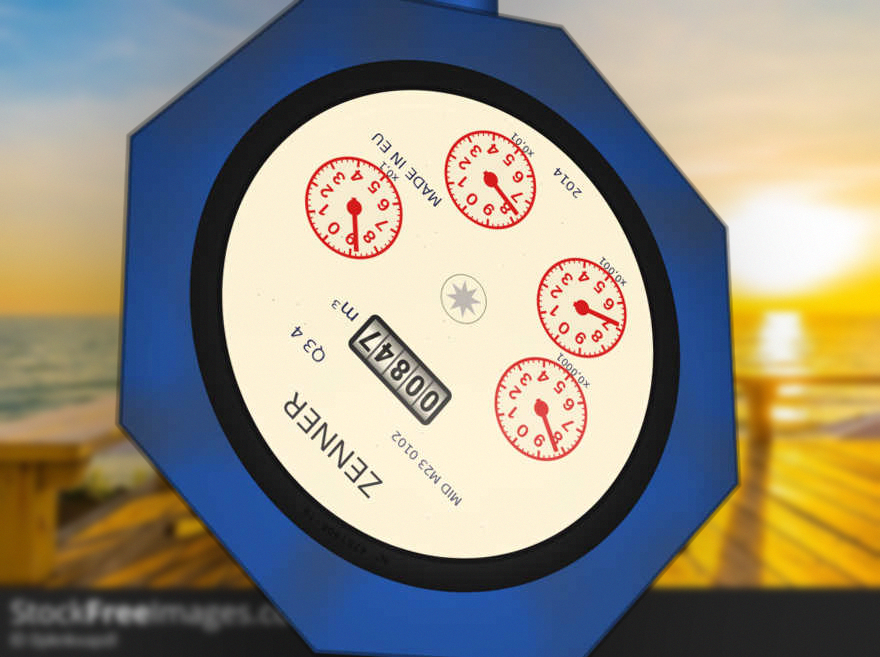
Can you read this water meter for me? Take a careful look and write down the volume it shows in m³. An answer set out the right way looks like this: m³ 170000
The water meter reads m³ 847.8768
